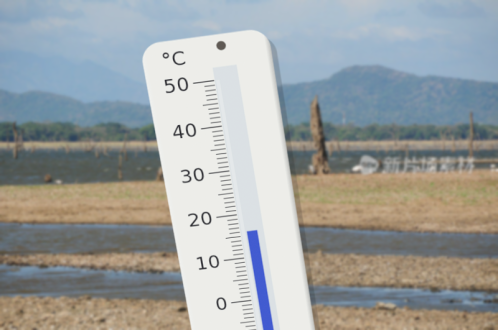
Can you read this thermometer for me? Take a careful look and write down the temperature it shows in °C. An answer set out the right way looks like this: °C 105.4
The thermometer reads °C 16
